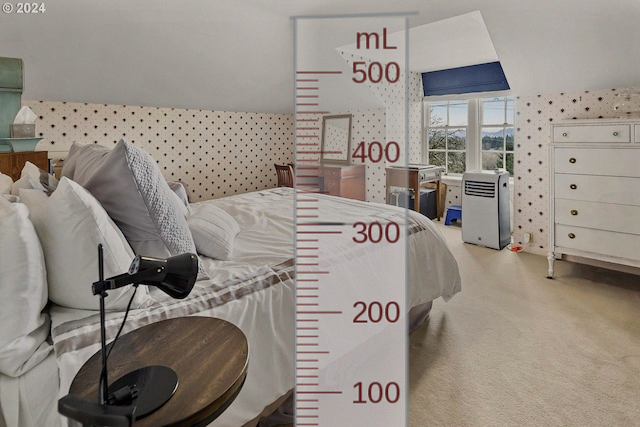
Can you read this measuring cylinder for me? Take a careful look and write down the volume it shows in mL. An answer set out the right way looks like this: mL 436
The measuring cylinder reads mL 310
